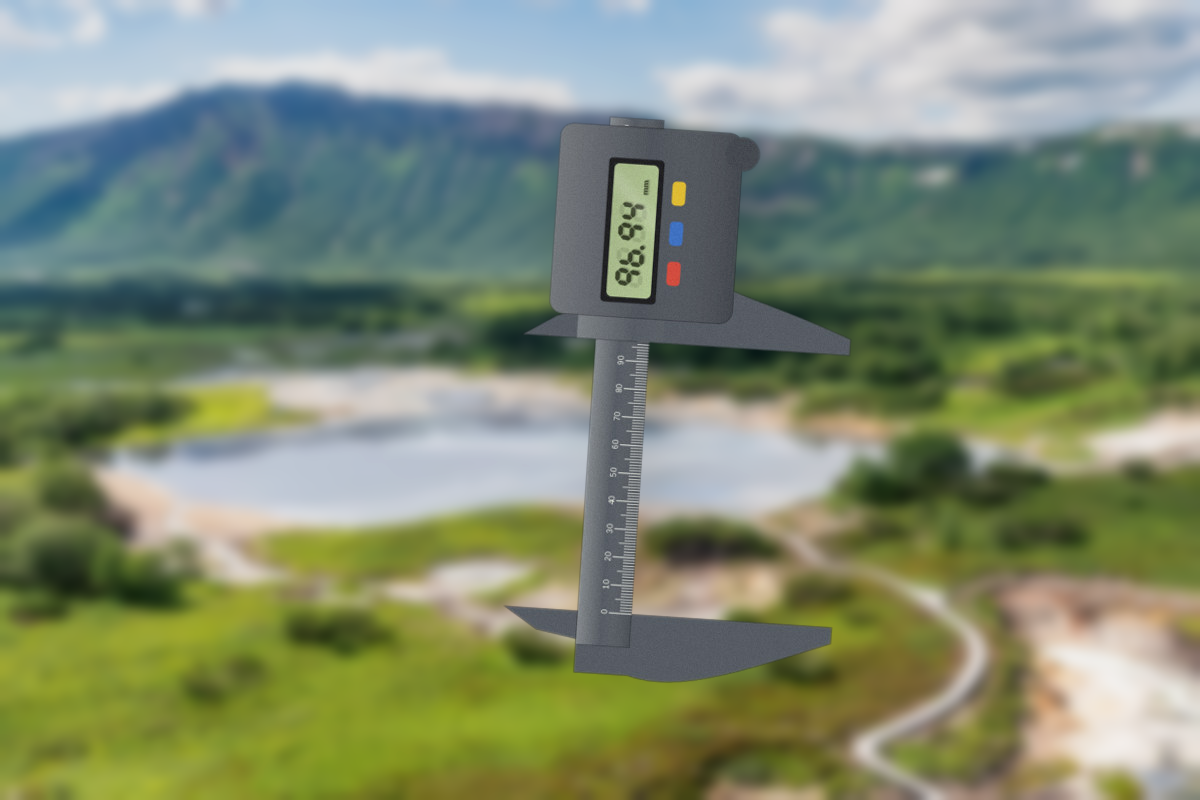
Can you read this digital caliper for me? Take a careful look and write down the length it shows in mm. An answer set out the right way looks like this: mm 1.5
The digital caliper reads mm 96.94
